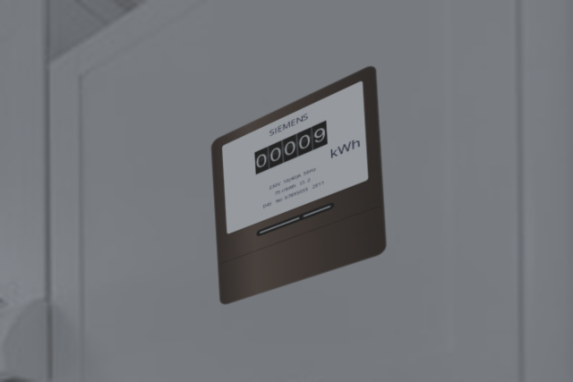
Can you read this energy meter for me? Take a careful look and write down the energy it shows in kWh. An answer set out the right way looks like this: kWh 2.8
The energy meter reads kWh 9
